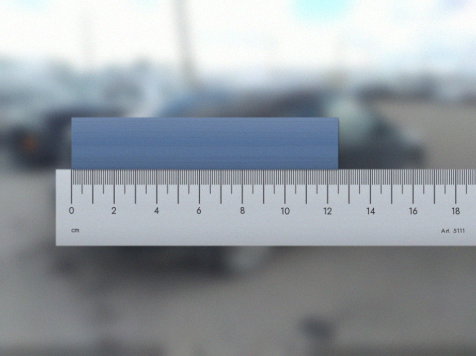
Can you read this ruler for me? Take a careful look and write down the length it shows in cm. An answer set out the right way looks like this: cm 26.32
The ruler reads cm 12.5
